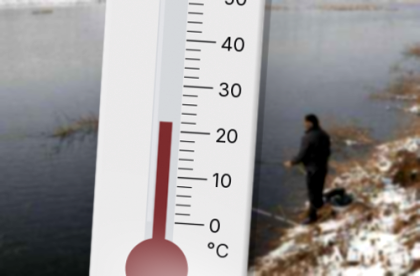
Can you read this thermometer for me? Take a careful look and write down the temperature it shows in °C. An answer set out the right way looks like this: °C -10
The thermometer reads °C 22
